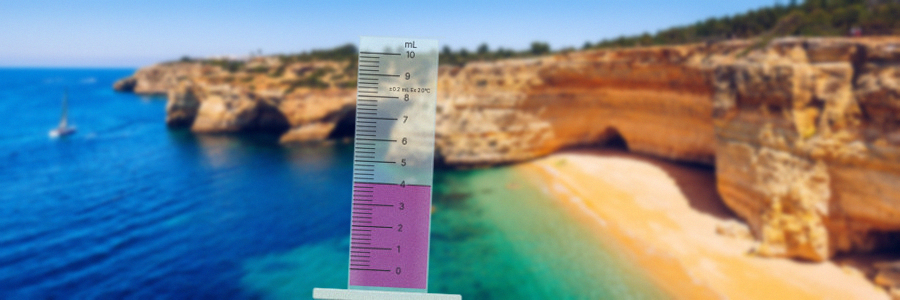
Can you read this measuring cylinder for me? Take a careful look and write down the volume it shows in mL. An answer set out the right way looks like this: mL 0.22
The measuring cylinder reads mL 4
